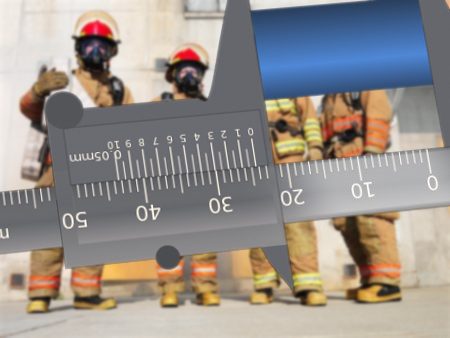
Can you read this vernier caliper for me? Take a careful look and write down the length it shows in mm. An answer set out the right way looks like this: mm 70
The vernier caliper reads mm 24.4
